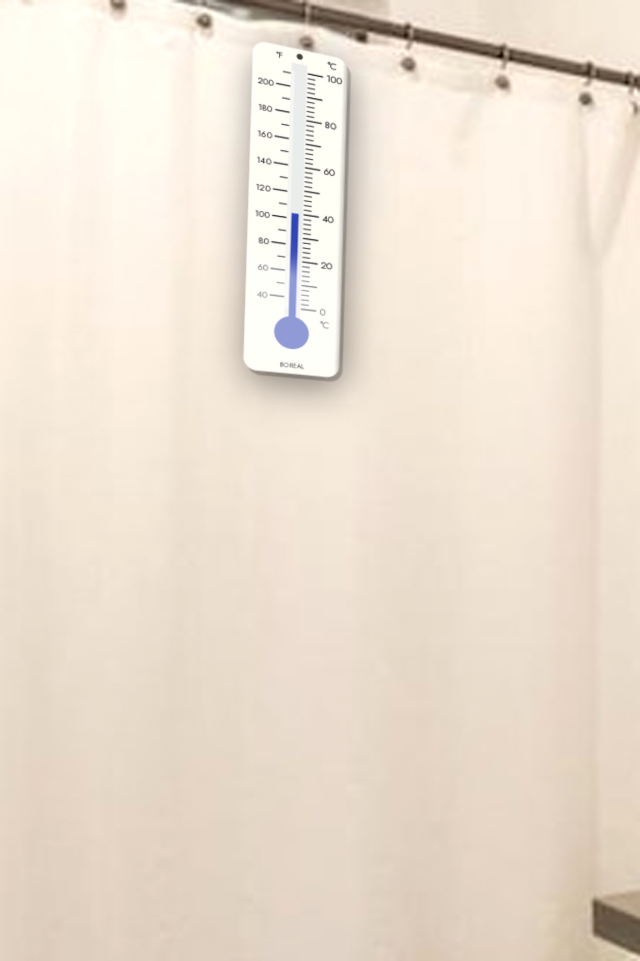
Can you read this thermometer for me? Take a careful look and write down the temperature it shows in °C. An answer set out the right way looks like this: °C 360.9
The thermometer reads °C 40
